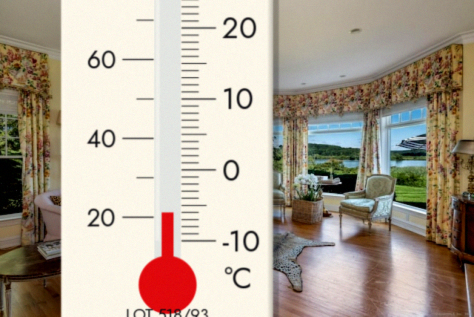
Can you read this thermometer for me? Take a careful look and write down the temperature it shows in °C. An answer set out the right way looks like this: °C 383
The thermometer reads °C -6
